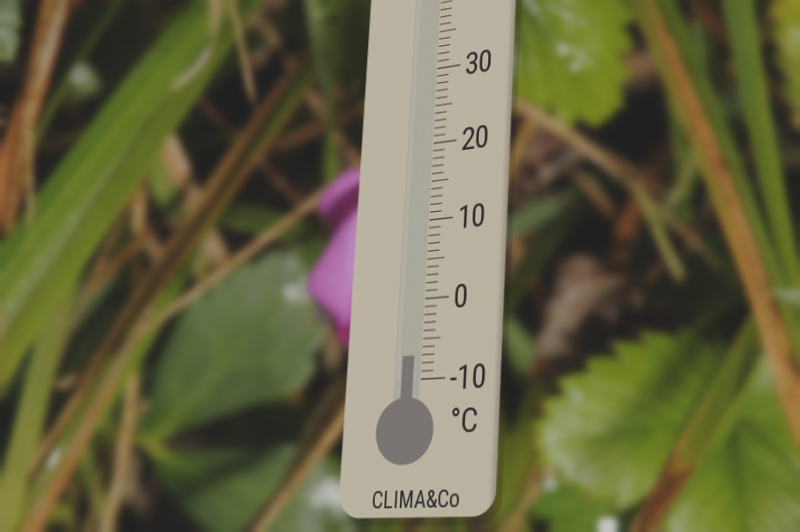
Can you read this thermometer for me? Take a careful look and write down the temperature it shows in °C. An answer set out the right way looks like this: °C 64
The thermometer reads °C -7
